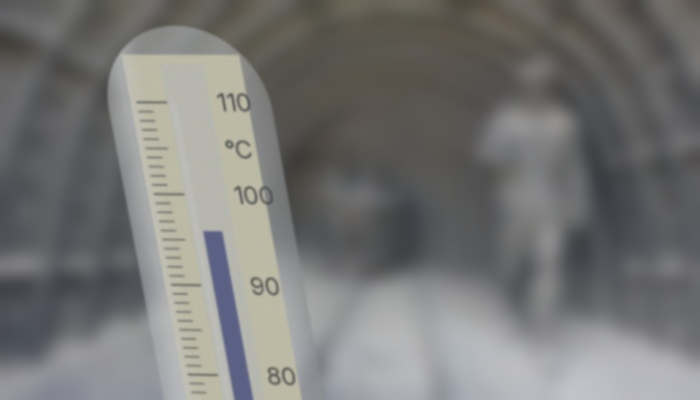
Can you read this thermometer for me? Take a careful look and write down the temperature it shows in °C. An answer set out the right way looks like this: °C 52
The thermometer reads °C 96
